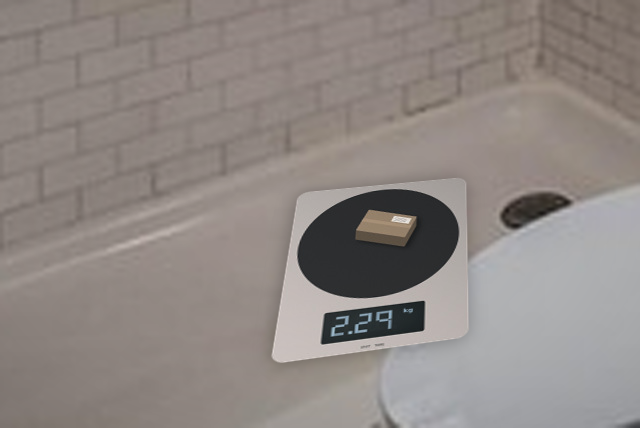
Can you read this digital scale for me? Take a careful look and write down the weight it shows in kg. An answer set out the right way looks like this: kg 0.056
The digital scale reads kg 2.29
